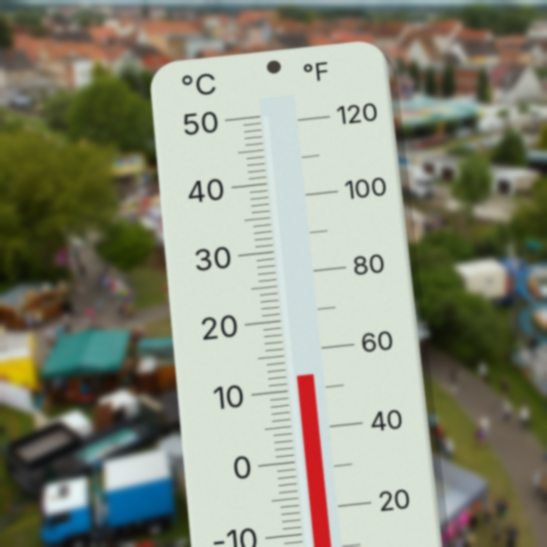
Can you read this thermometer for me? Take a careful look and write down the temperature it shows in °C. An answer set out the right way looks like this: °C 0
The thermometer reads °C 12
